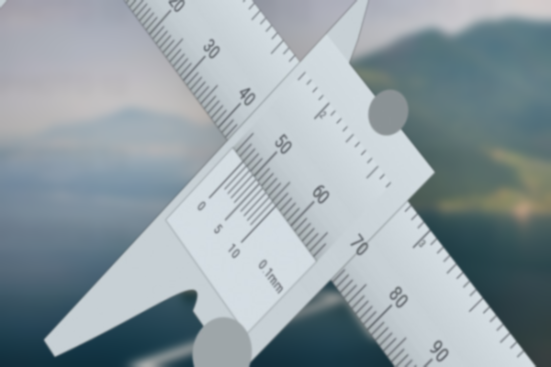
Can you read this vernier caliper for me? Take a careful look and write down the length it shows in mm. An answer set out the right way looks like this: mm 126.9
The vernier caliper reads mm 47.0
